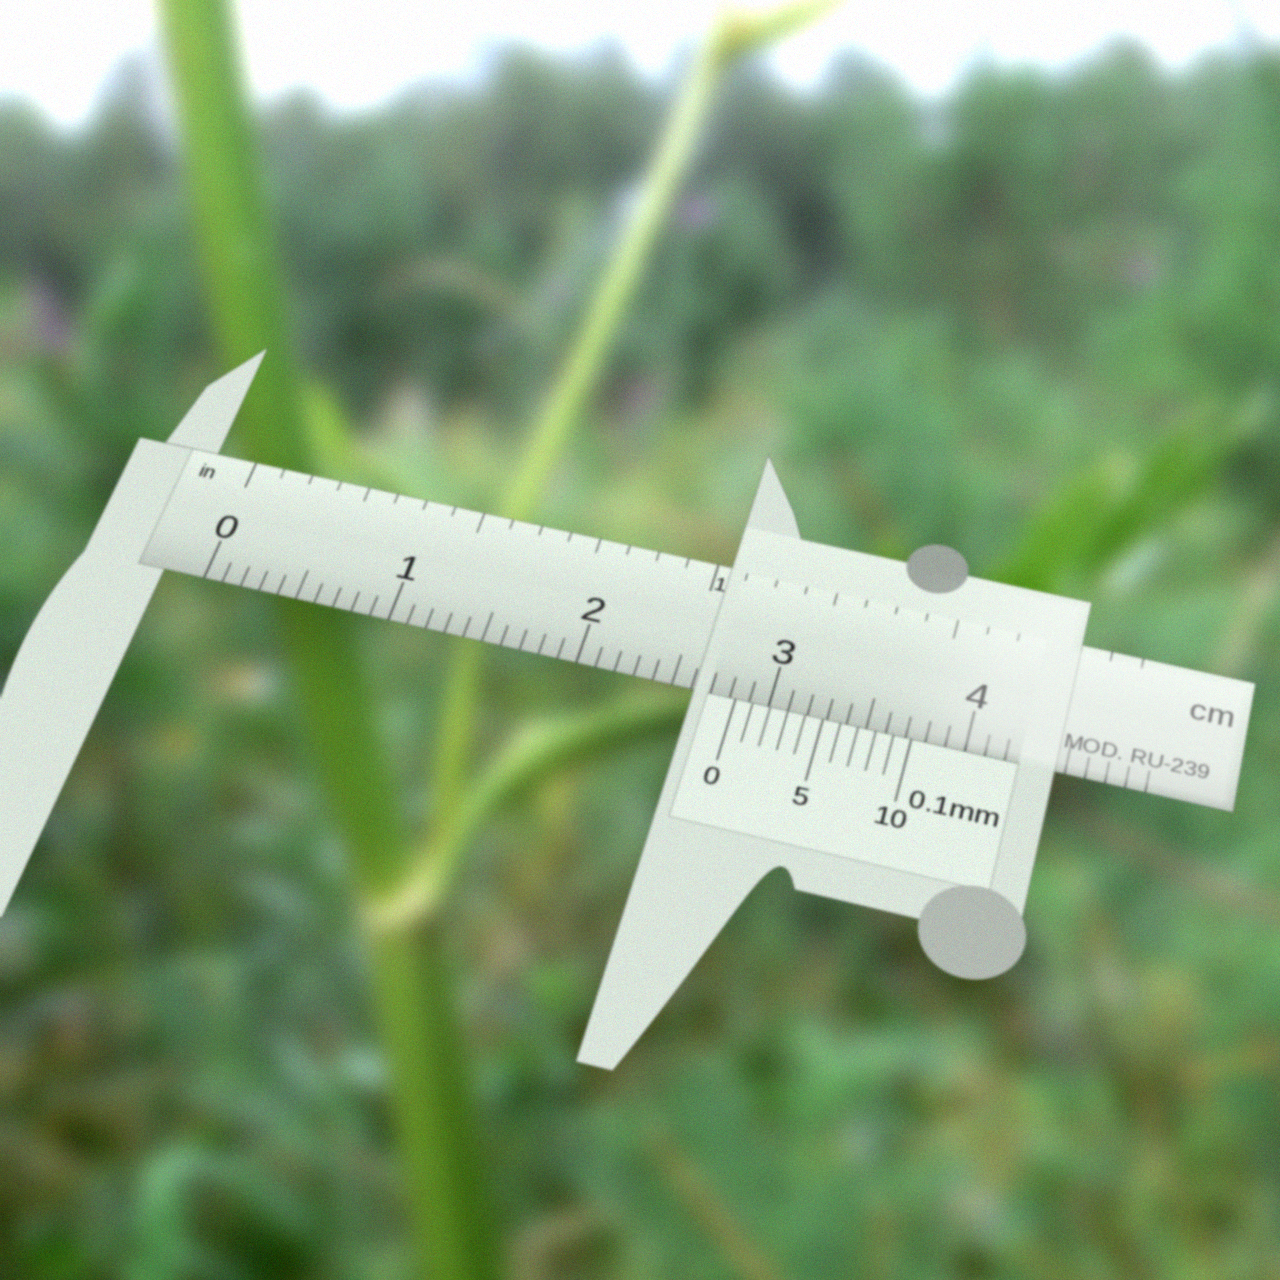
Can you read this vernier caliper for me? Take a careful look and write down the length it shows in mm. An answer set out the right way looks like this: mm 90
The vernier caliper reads mm 28.3
